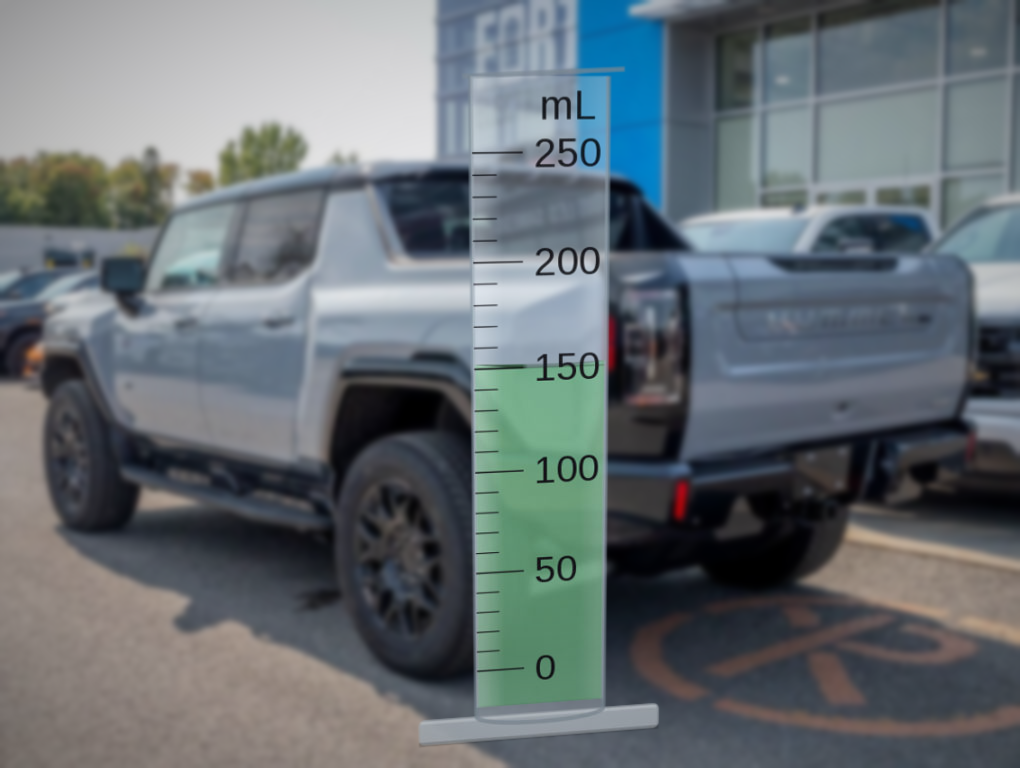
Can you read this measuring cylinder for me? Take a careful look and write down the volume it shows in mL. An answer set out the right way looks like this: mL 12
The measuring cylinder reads mL 150
